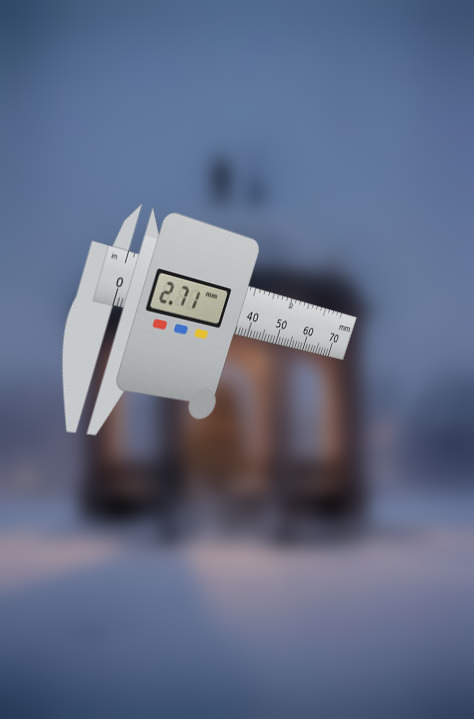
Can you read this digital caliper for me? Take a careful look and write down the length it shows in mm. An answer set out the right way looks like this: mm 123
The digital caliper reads mm 2.71
